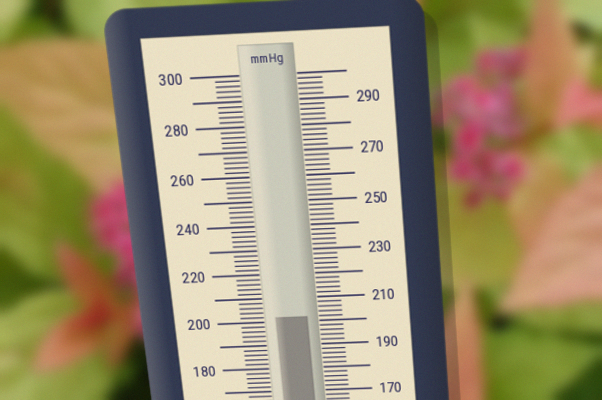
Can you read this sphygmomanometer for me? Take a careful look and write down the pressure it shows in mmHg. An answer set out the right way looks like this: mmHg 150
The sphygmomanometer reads mmHg 202
